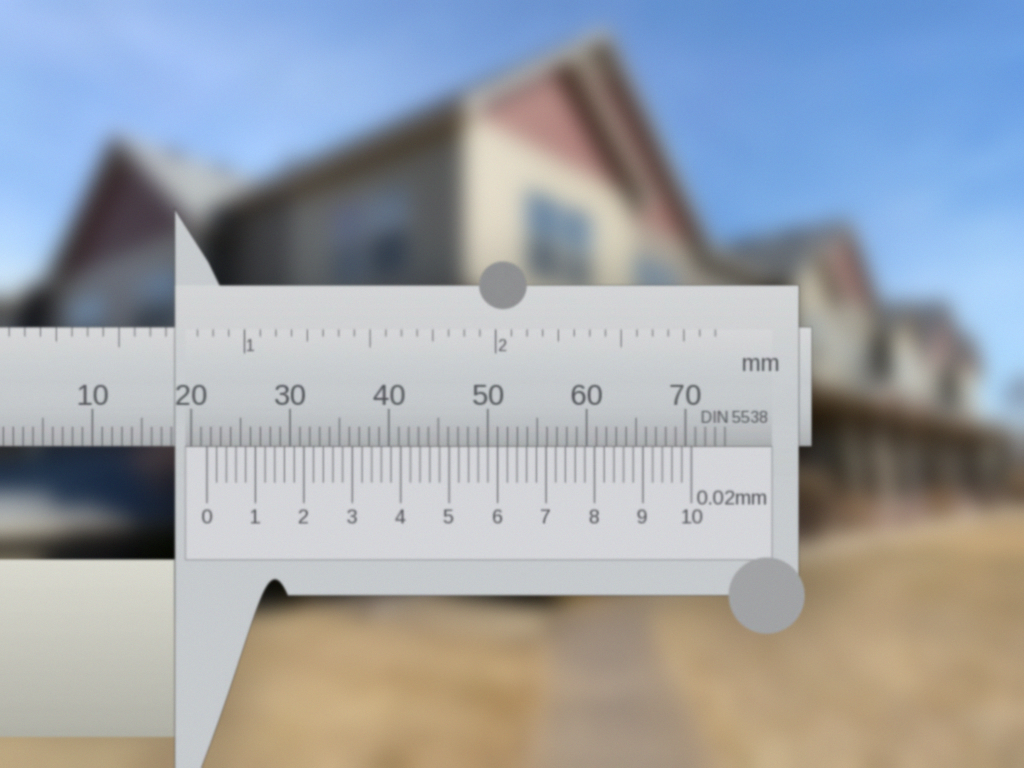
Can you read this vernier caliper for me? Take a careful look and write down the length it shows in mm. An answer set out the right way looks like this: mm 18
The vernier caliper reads mm 21.6
